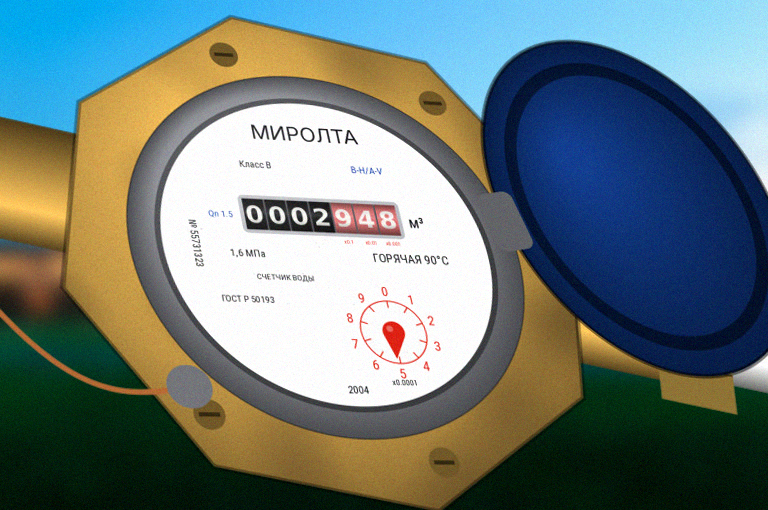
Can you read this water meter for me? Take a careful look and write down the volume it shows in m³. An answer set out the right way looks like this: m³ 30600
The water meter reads m³ 2.9485
